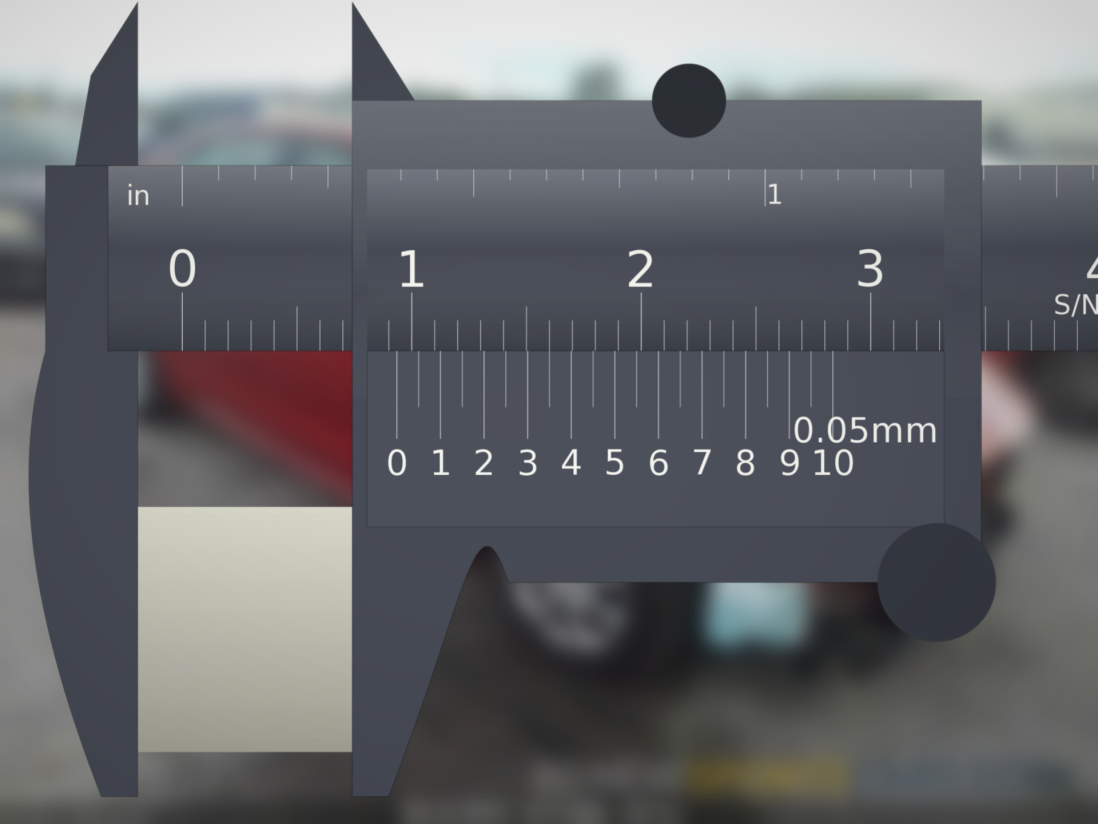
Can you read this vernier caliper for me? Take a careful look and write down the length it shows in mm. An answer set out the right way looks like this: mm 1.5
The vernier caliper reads mm 9.35
